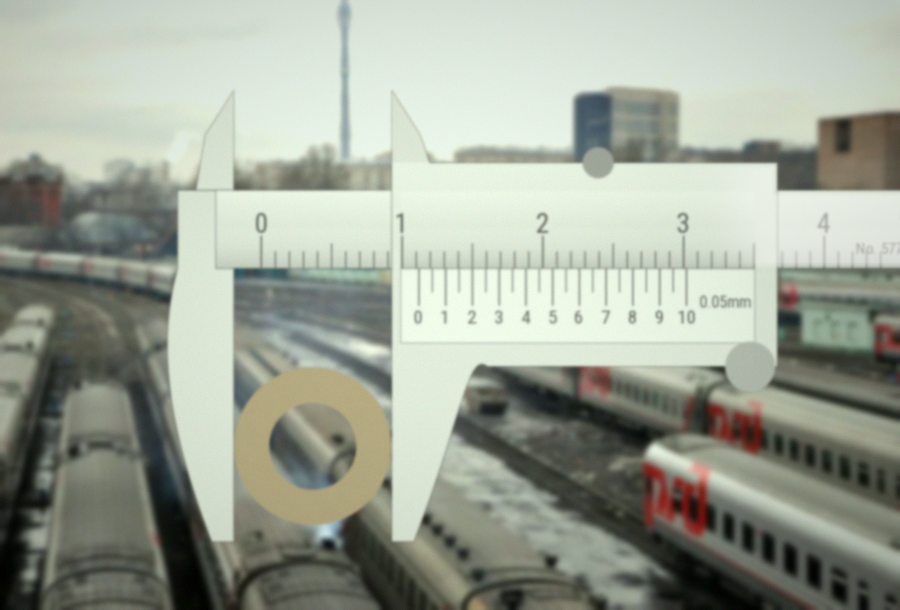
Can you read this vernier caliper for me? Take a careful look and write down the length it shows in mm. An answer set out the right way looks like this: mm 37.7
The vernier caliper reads mm 11.2
